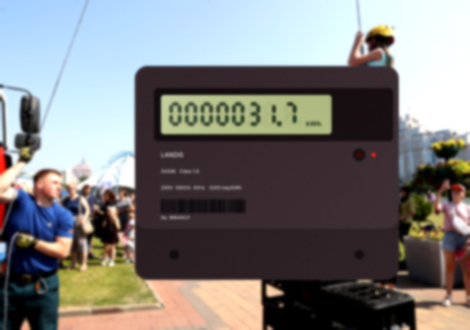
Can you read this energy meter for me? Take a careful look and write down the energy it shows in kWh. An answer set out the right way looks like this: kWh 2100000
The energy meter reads kWh 31.7
